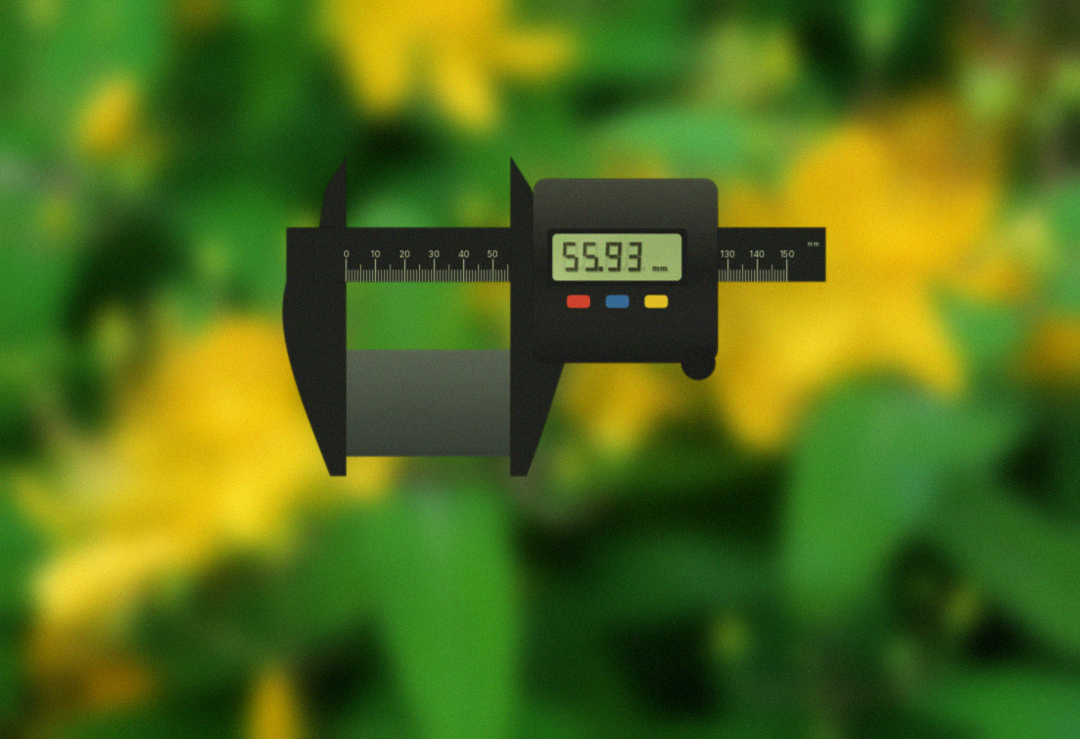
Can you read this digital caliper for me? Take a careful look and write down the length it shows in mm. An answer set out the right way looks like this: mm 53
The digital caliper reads mm 55.93
